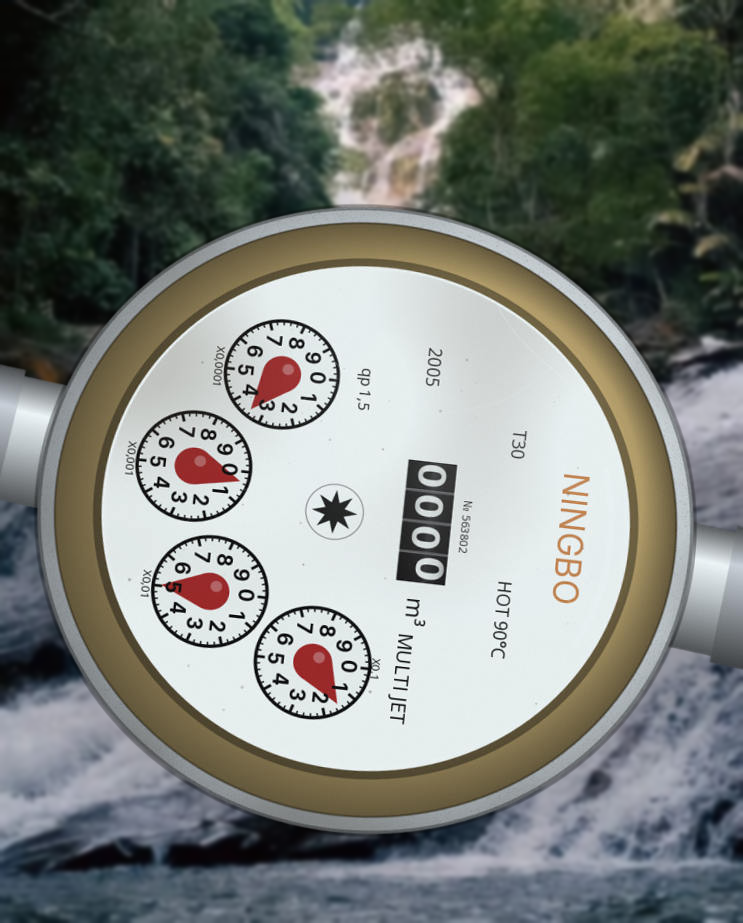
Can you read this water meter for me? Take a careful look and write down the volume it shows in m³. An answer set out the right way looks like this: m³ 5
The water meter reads m³ 0.1503
